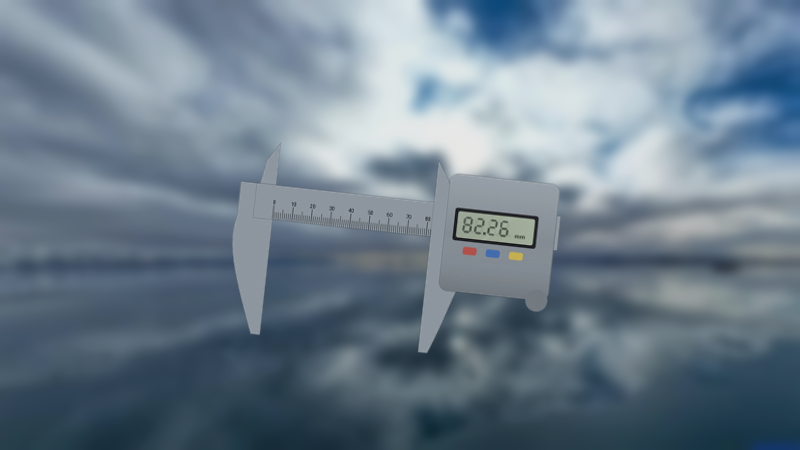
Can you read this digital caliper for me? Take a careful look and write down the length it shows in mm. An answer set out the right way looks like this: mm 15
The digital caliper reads mm 82.26
